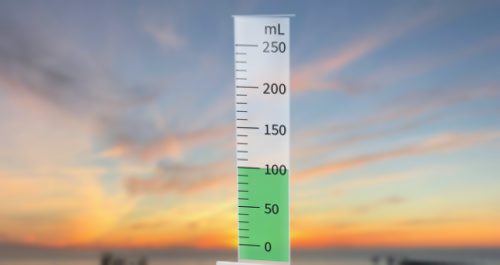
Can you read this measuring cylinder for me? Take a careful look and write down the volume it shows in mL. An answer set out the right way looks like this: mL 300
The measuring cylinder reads mL 100
